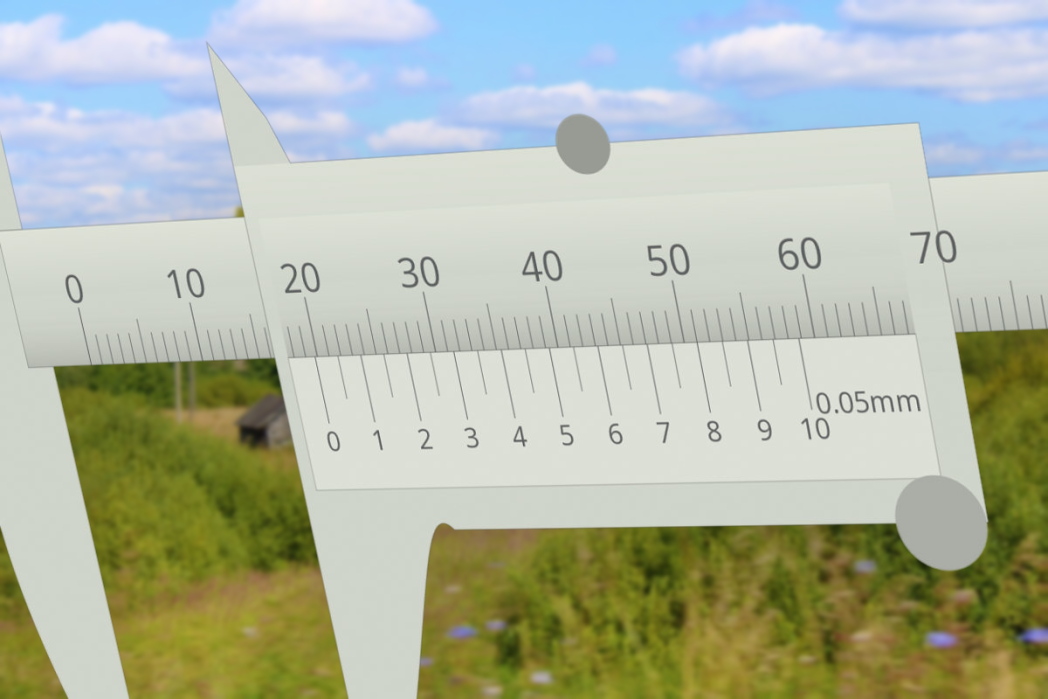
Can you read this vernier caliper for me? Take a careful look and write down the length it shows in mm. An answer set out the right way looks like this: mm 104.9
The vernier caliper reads mm 19.8
